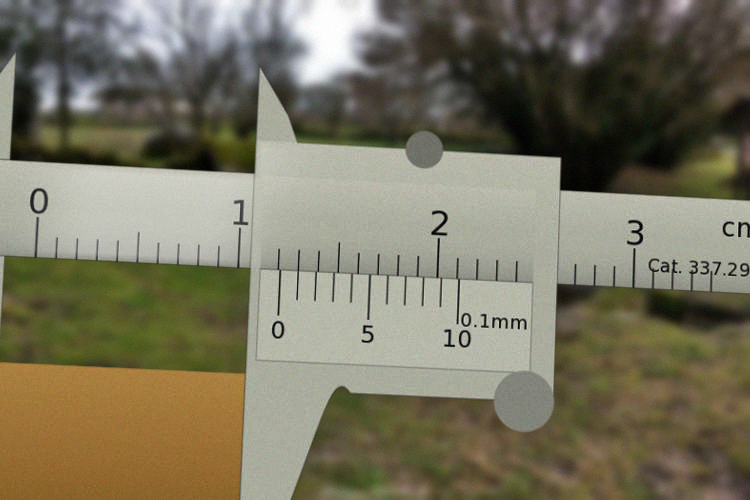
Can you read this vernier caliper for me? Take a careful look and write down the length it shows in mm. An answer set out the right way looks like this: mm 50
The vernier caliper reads mm 12.1
